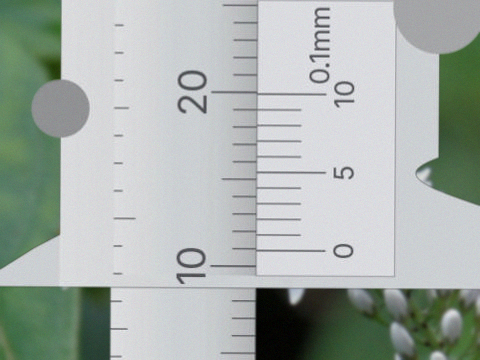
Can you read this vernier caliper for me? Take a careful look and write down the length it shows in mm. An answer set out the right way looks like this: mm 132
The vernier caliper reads mm 10.9
